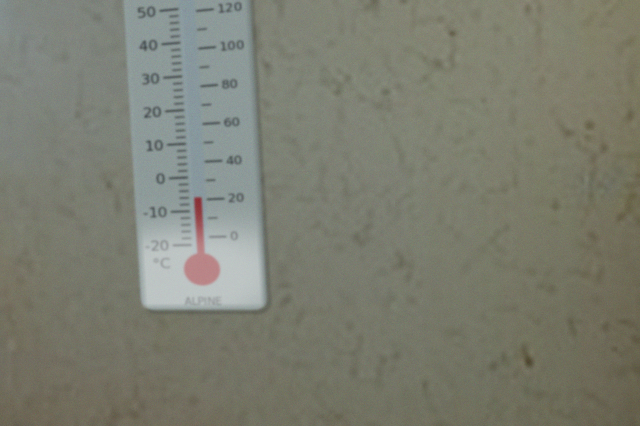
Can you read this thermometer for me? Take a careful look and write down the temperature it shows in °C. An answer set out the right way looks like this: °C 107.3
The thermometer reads °C -6
